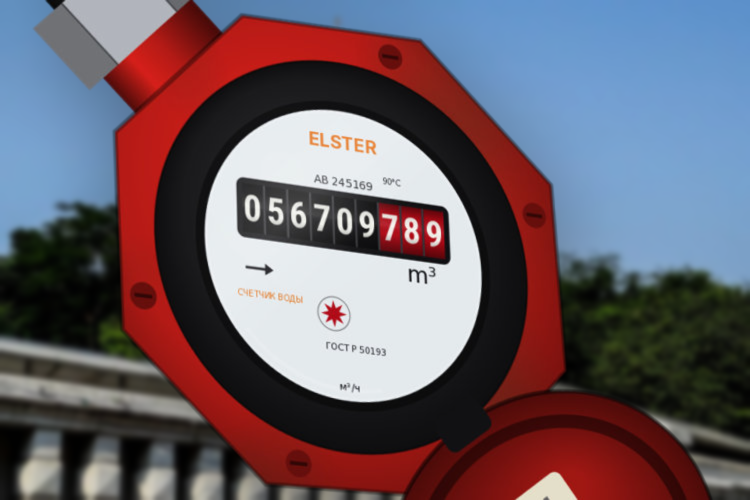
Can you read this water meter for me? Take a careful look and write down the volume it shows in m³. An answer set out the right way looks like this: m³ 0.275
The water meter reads m³ 56709.789
